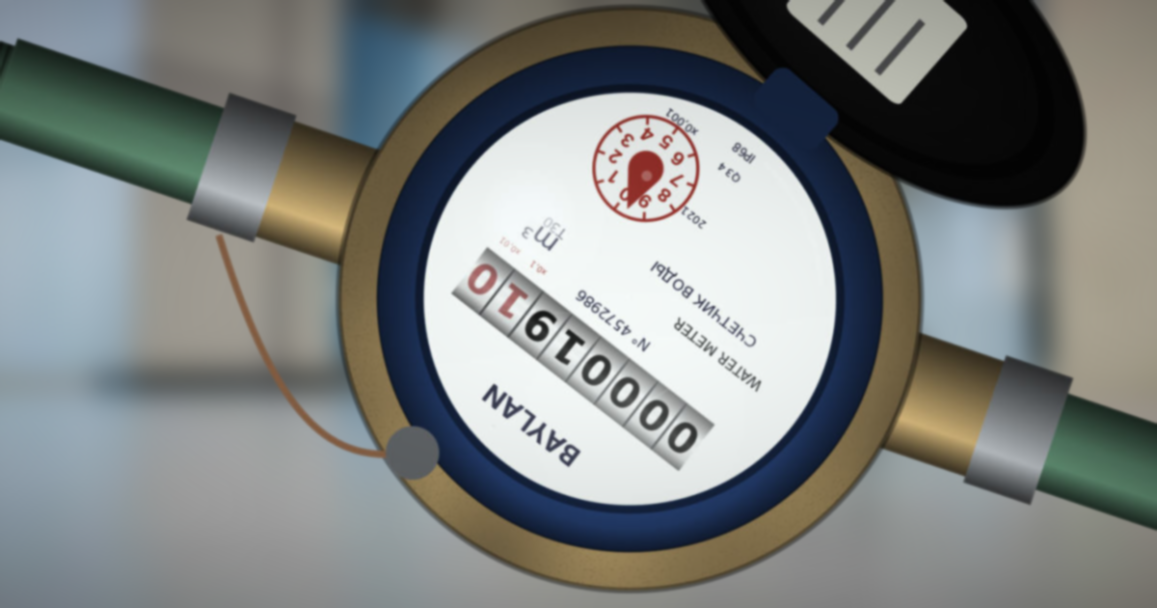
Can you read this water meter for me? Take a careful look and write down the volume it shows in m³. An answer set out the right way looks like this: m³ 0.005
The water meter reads m³ 19.099
